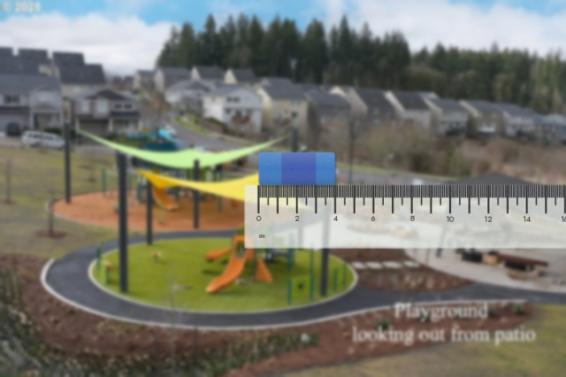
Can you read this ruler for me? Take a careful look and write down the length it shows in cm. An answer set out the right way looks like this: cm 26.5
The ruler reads cm 4
